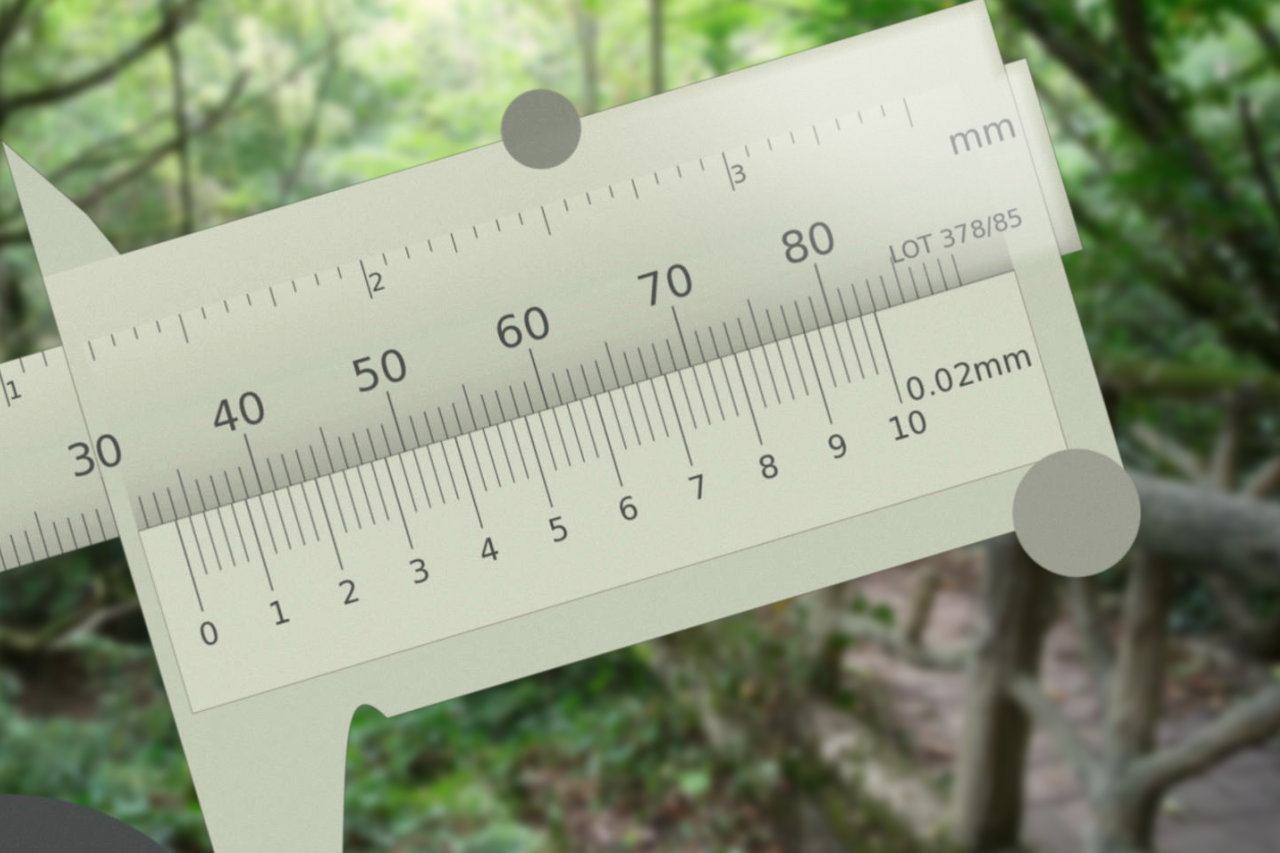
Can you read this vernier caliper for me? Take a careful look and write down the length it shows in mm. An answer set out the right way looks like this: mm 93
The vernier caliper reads mm 33.9
